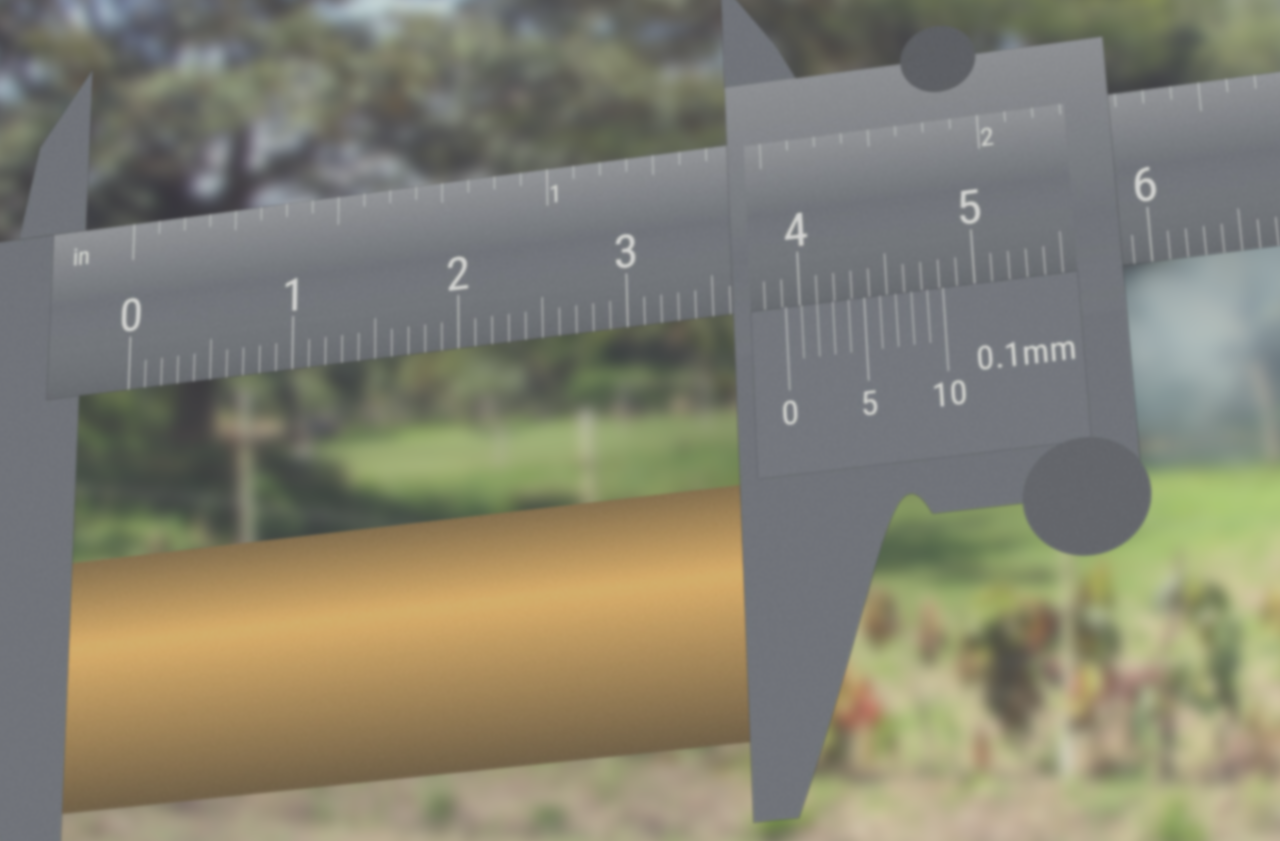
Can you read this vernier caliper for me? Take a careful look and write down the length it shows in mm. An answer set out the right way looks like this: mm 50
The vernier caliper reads mm 39.2
